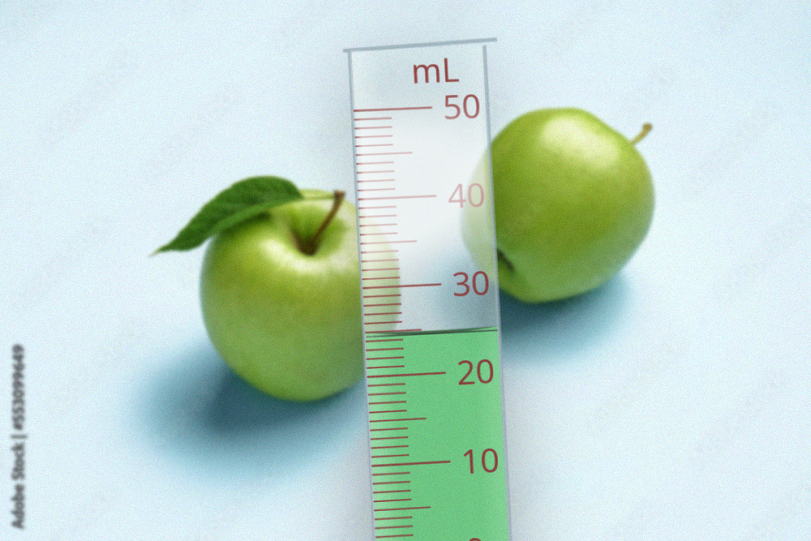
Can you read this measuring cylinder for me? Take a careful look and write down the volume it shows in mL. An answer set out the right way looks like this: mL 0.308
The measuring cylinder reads mL 24.5
